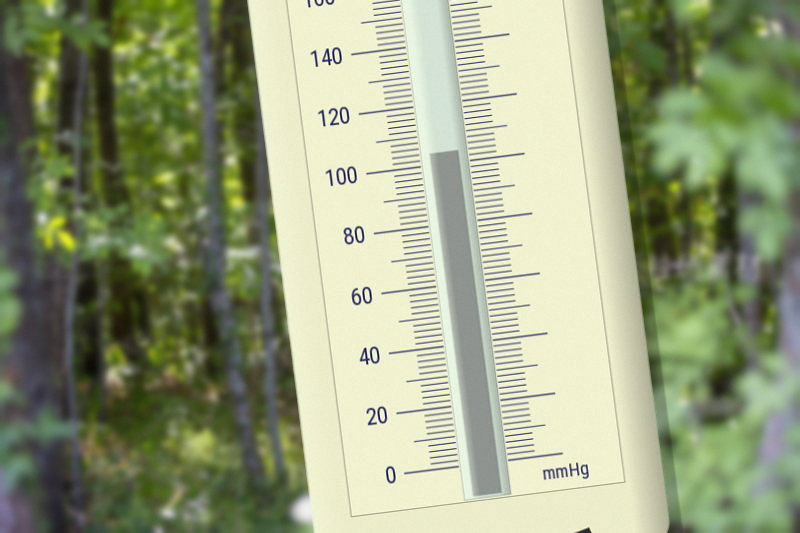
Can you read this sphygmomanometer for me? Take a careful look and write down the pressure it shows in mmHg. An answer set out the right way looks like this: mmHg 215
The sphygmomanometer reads mmHg 104
